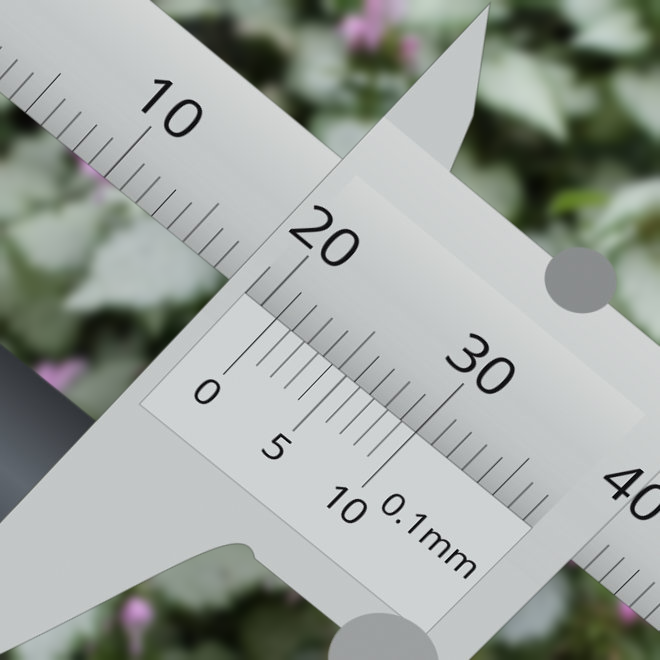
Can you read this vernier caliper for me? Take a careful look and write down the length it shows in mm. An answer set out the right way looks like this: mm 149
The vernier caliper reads mm 21.0
